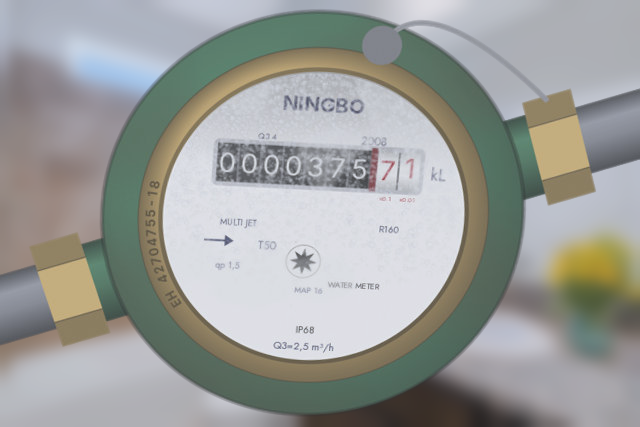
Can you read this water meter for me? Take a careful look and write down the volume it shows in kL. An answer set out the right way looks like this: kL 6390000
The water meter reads kL 375.71
